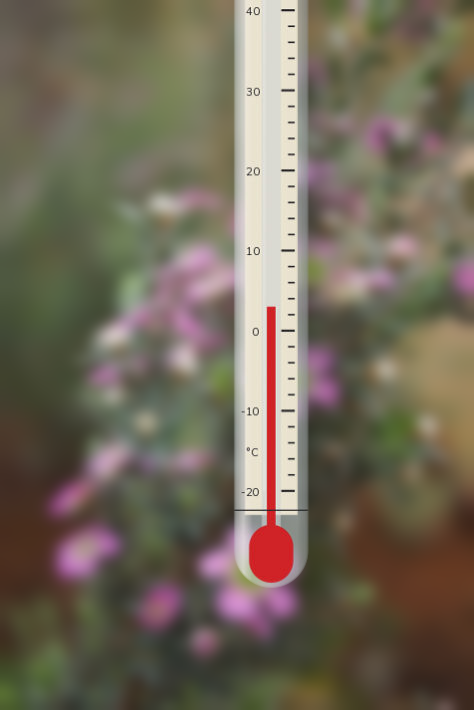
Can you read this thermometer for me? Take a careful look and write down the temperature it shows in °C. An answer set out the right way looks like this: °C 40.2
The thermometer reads °C 3
